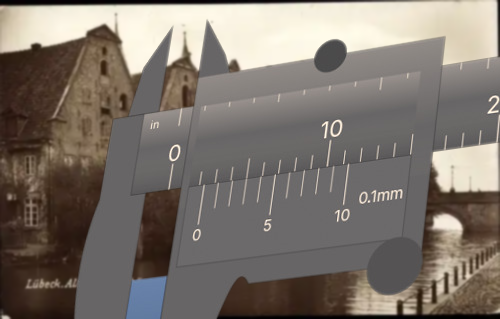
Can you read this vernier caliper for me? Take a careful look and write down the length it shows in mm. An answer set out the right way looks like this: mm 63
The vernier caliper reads mm 2.3
